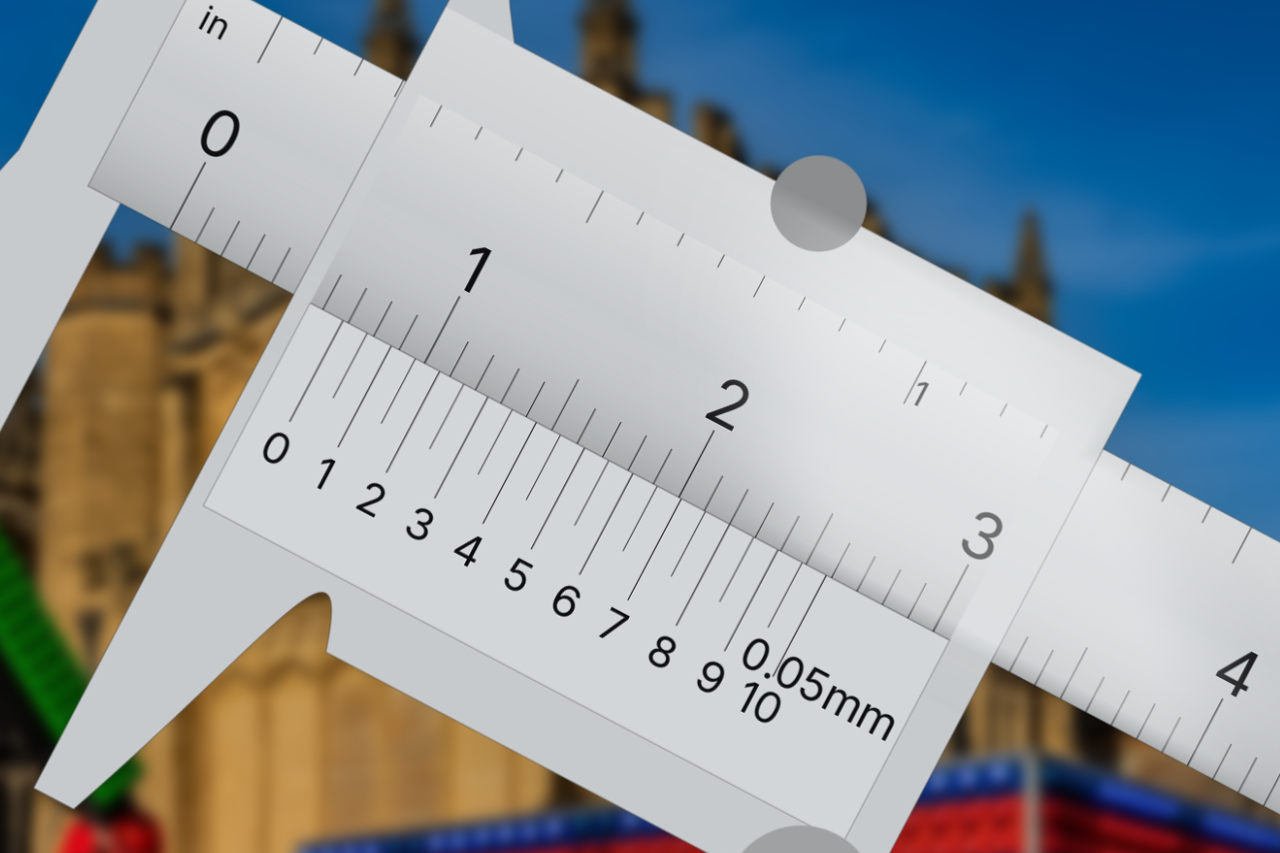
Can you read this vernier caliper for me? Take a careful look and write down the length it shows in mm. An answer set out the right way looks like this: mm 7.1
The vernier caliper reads mm 6.80
